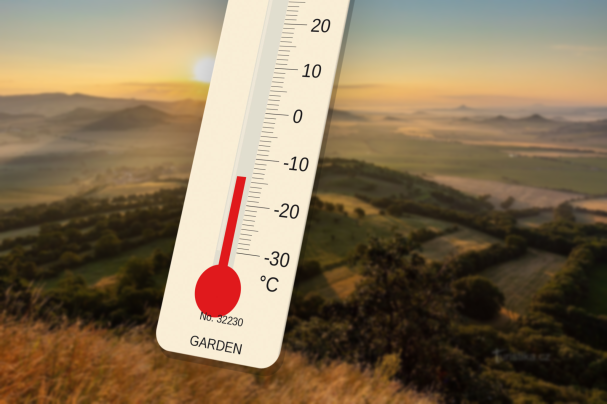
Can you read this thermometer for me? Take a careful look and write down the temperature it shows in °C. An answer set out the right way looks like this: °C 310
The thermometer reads °C -14
